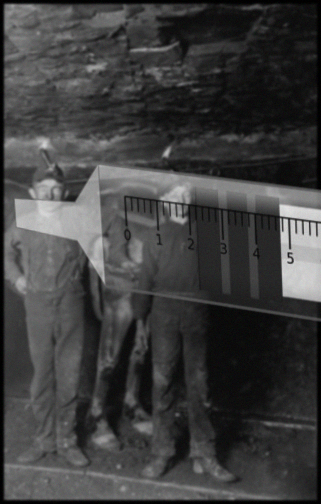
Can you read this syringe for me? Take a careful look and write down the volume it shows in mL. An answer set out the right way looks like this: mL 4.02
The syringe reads mL 2.2
